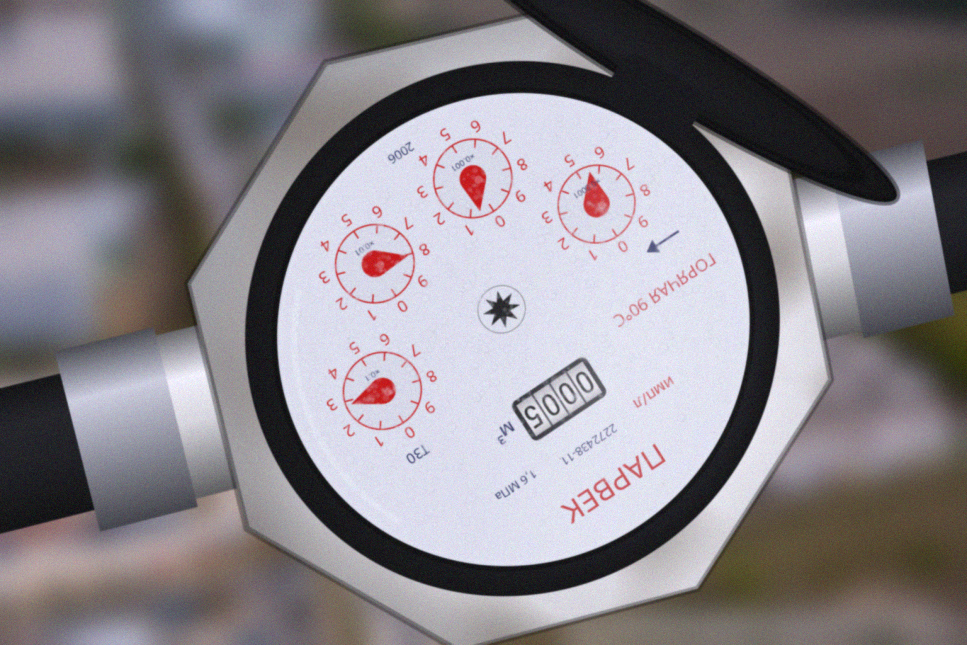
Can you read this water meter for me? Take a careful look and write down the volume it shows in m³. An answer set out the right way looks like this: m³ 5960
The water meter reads m³ 5.2805
